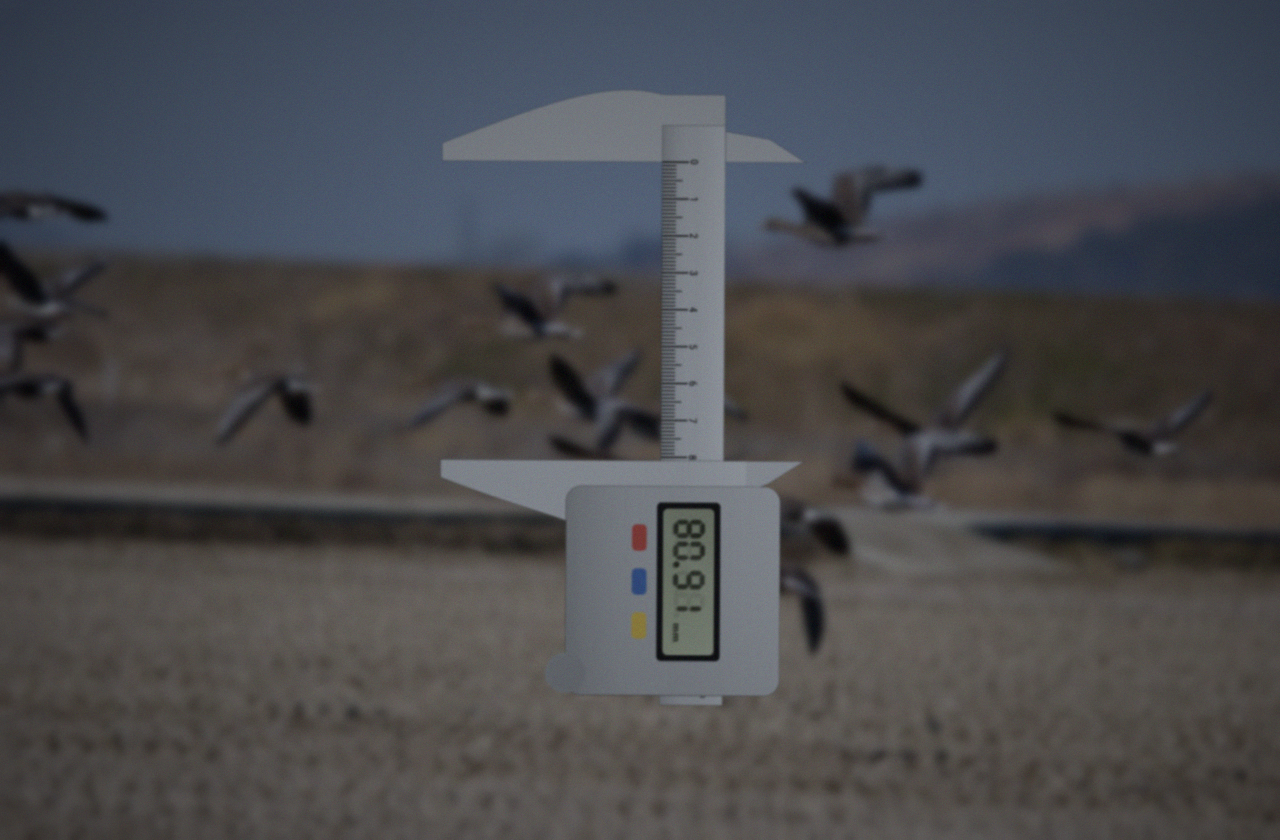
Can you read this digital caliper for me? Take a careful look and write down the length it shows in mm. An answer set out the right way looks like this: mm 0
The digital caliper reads mm 80.91
